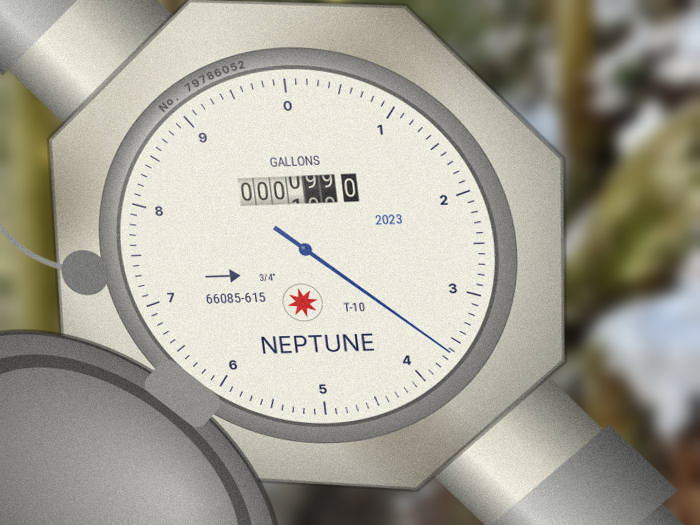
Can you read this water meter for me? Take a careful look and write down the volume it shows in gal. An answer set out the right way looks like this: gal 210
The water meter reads gal 993.6
